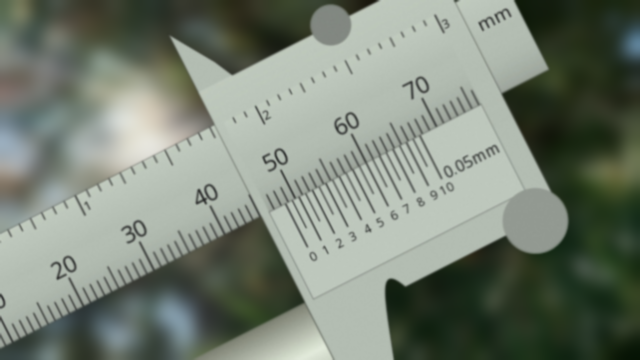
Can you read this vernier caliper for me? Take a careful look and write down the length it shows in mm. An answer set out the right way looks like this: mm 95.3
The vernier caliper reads mm 48.6
